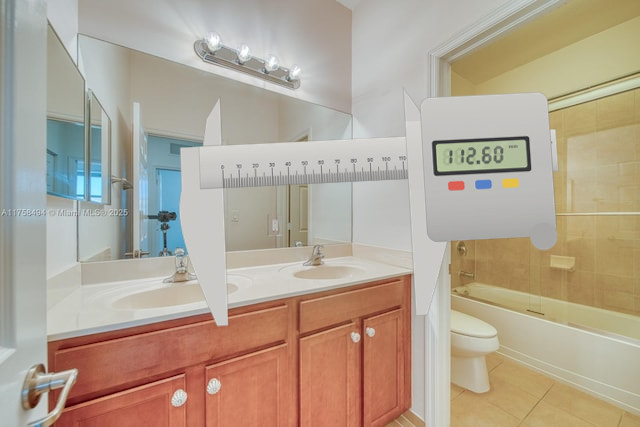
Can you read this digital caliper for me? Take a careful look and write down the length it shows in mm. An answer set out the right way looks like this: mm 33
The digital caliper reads mm 112.60
